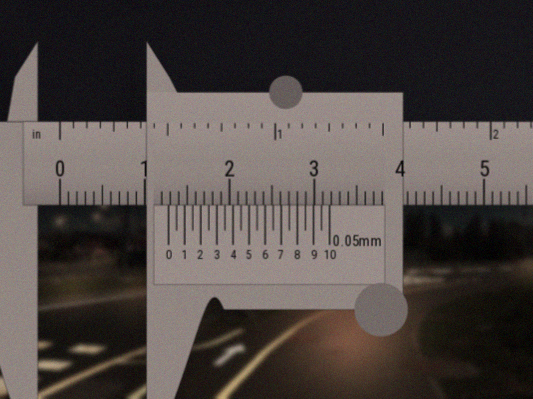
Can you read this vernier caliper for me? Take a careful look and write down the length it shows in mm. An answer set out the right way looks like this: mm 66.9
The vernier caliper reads mm 12.8
